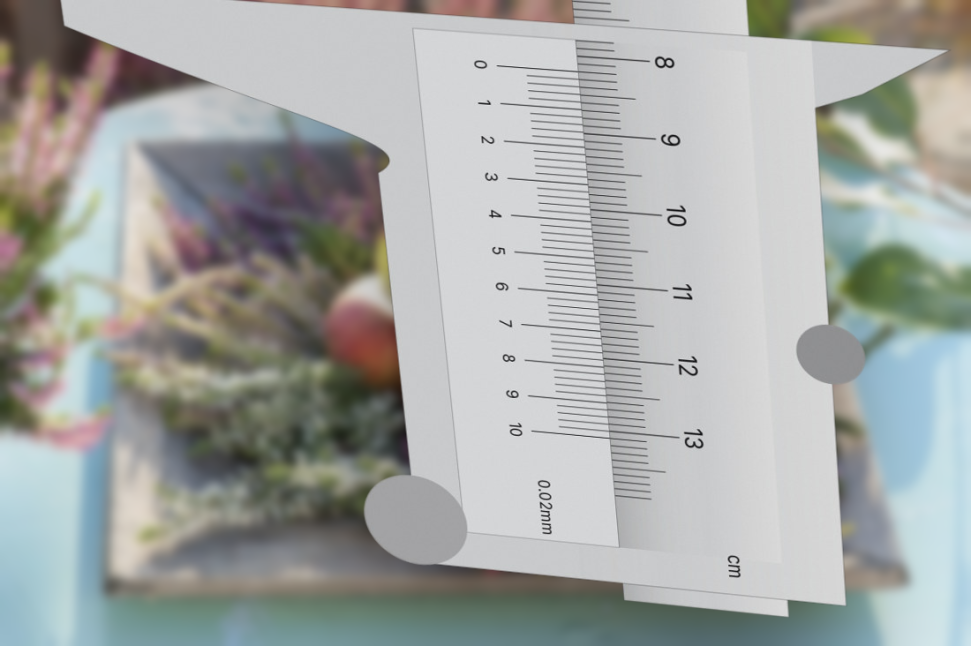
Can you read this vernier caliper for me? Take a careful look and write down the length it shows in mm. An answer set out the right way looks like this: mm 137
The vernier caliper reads mm 82.0
